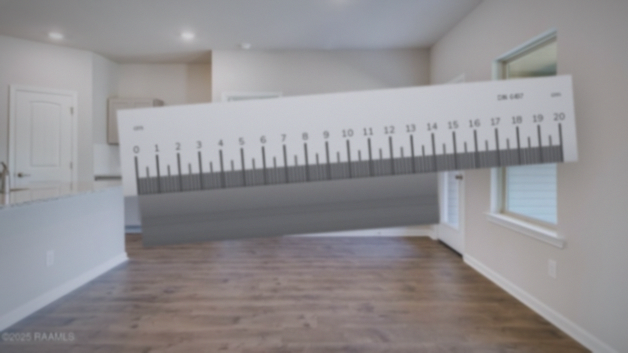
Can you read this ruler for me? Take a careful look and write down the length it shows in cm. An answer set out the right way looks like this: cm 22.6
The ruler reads cm 14
